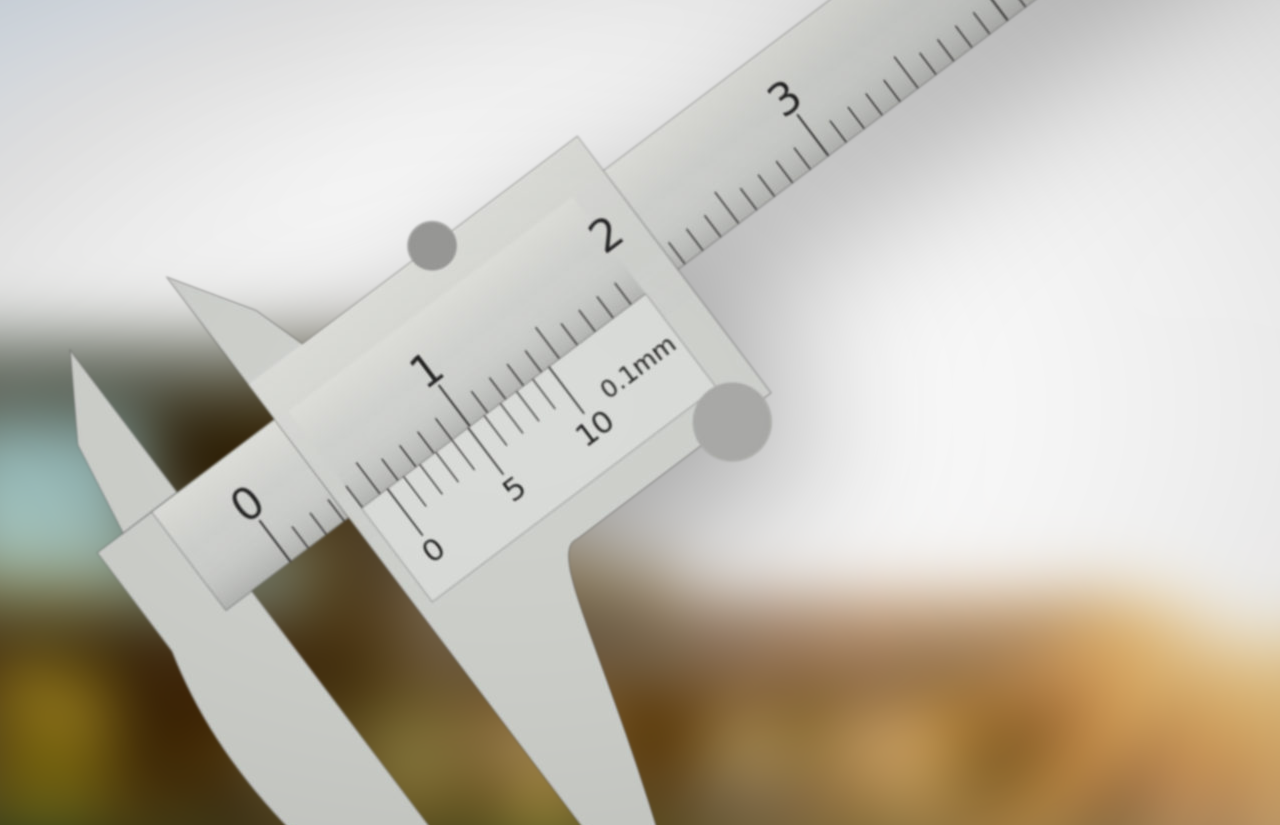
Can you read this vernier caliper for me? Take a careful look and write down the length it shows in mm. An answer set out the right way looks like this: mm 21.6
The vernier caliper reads mm 5.4
